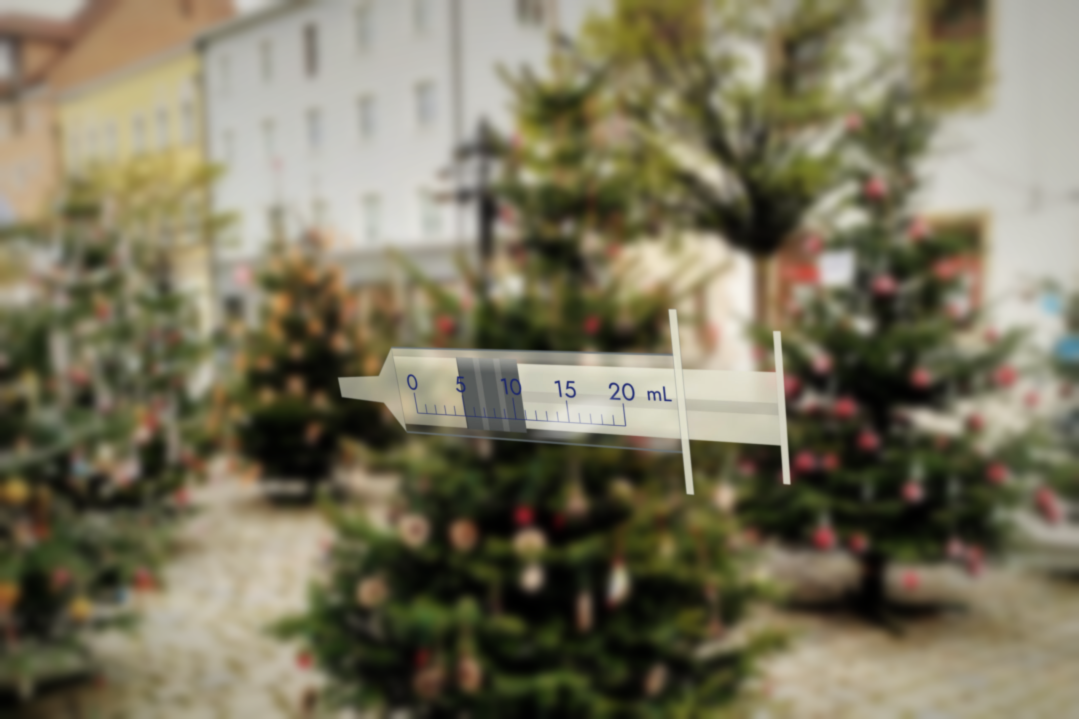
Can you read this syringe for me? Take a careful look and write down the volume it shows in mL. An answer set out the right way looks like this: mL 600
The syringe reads mL 5
